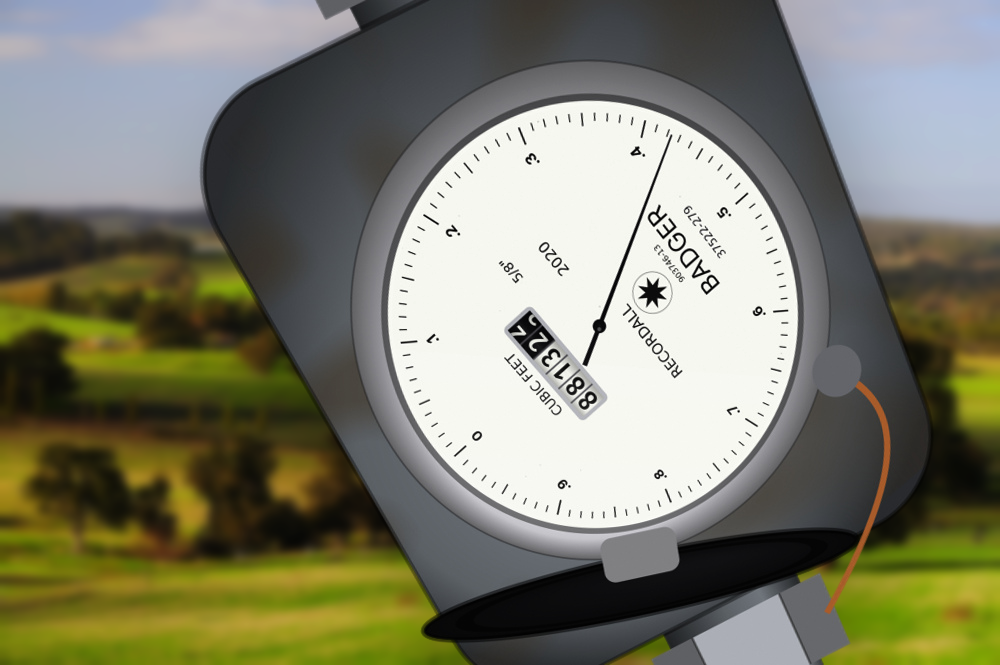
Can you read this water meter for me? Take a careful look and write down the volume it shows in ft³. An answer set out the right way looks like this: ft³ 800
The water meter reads ft³ 881322.42
